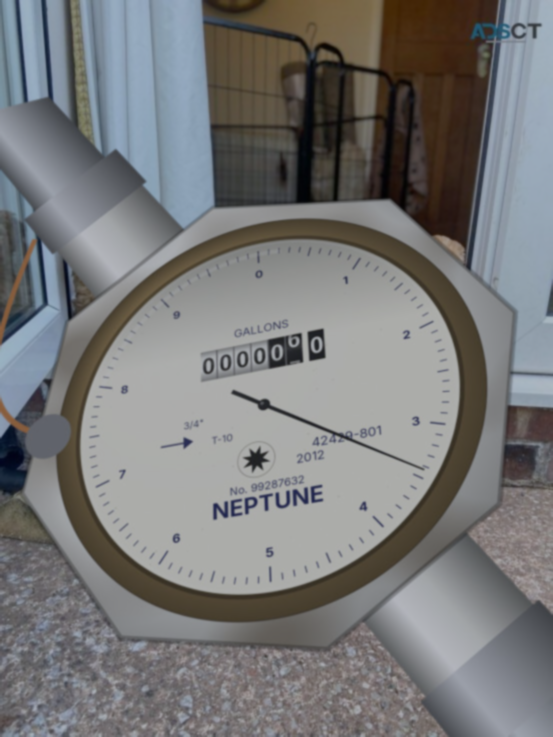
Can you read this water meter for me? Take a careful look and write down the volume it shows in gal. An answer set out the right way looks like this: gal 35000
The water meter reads gal 63.4
